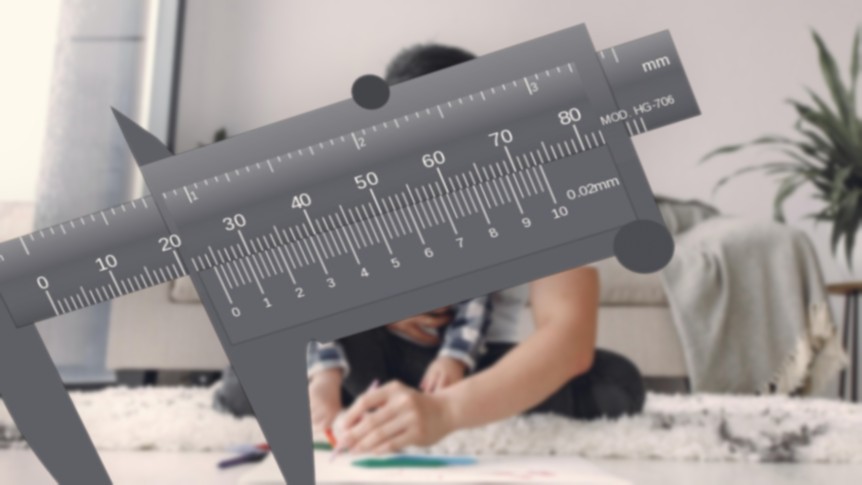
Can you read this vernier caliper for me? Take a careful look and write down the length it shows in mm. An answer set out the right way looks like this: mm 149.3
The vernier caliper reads mm 24.5
